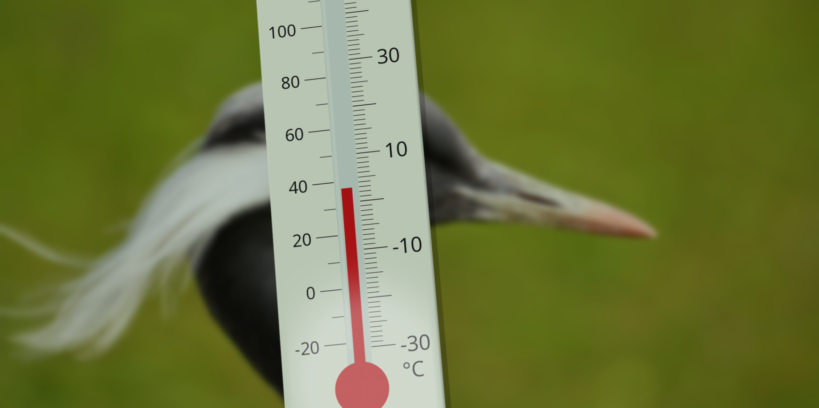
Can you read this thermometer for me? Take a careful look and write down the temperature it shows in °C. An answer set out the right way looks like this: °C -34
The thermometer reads °C 3
